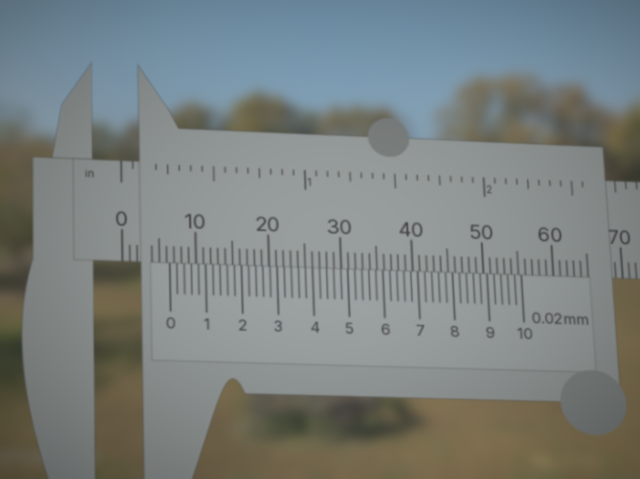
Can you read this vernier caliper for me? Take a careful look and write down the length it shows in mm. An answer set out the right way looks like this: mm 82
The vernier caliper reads mm 6.4
